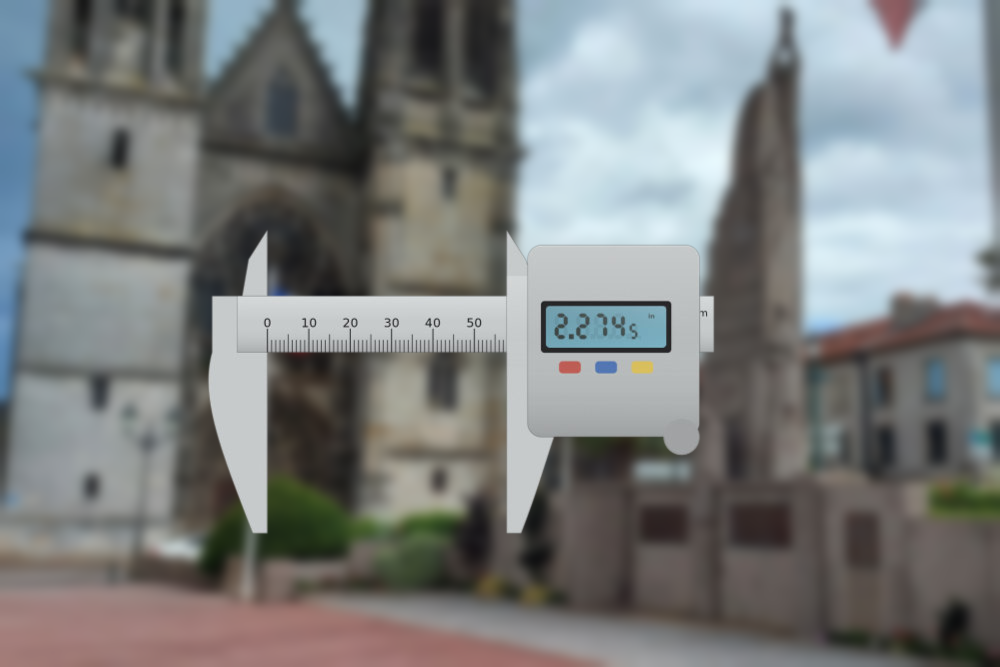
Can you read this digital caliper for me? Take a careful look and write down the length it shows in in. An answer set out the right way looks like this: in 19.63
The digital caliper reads in 2.2745
